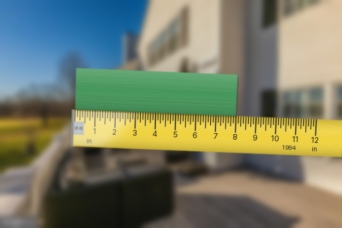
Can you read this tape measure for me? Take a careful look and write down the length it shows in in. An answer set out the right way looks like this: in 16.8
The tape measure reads in 8
